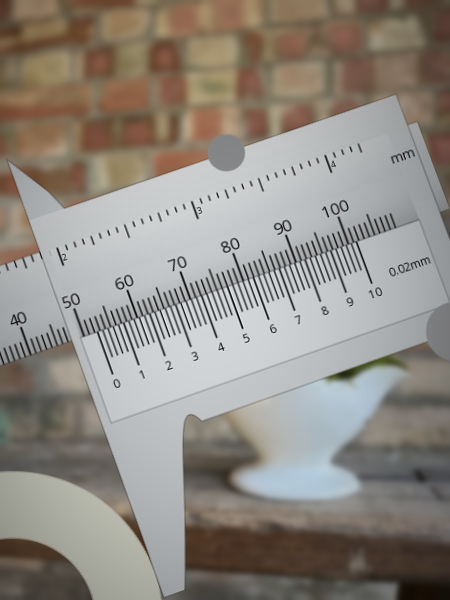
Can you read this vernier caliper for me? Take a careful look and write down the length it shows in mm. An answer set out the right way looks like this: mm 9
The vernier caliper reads mm 52.5
